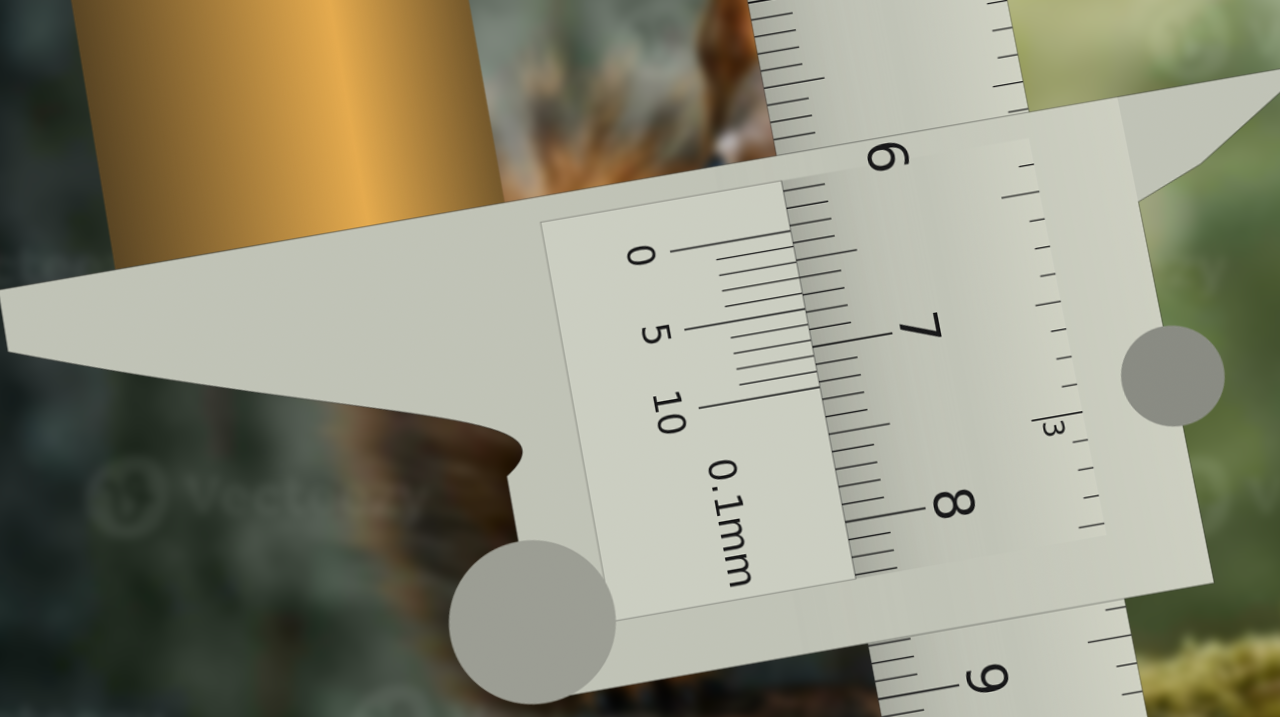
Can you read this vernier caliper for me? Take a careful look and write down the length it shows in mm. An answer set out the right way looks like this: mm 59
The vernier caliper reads mm 63.3
